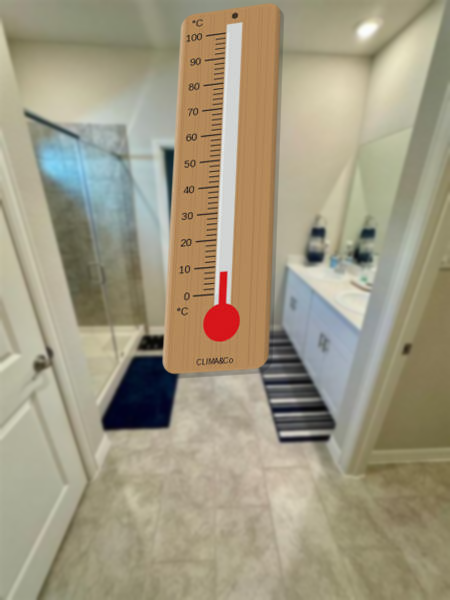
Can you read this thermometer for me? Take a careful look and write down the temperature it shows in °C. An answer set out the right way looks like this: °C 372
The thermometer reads °C 8
